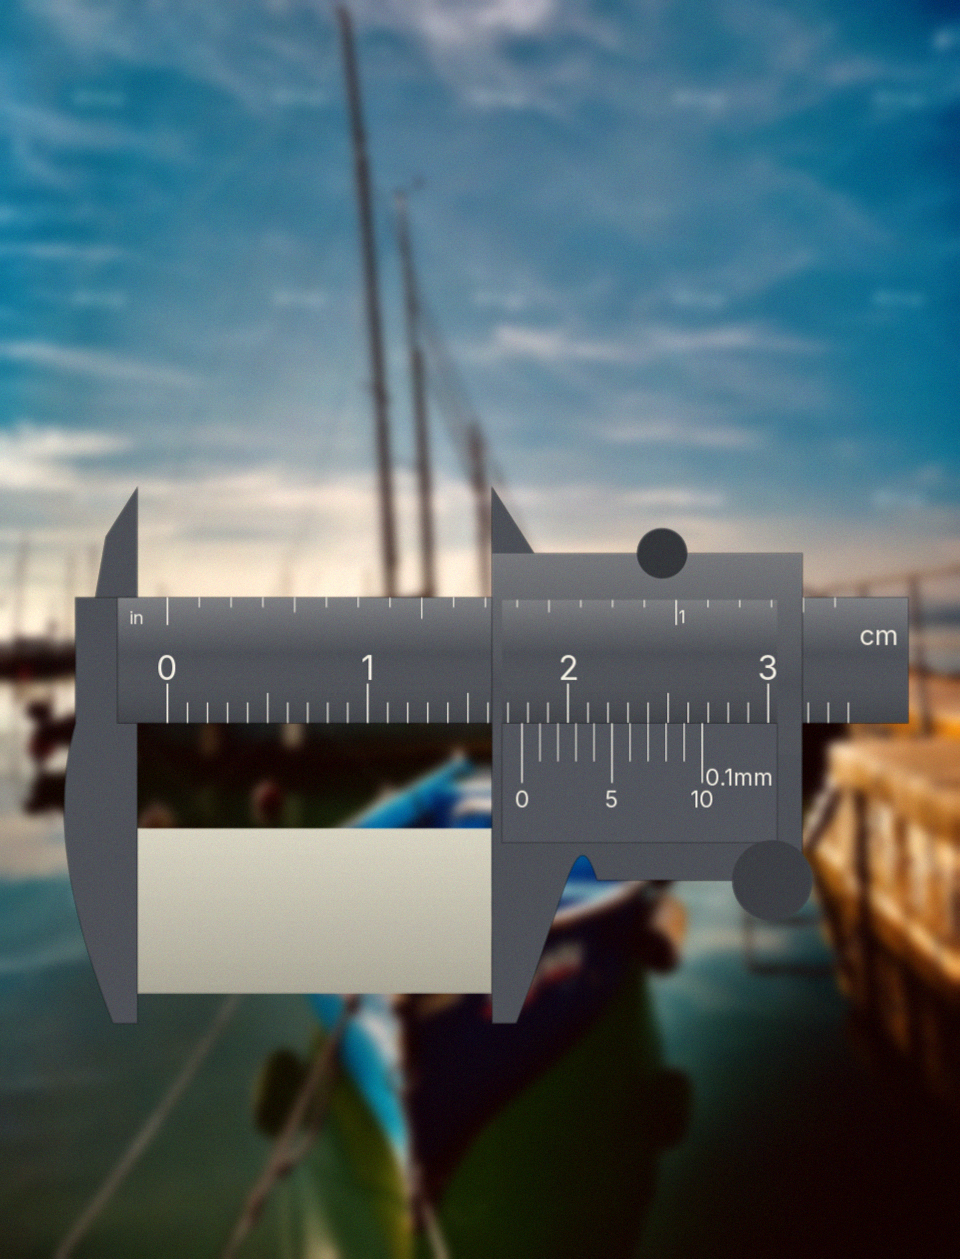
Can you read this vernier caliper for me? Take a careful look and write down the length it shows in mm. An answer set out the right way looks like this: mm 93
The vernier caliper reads mm 17.7
